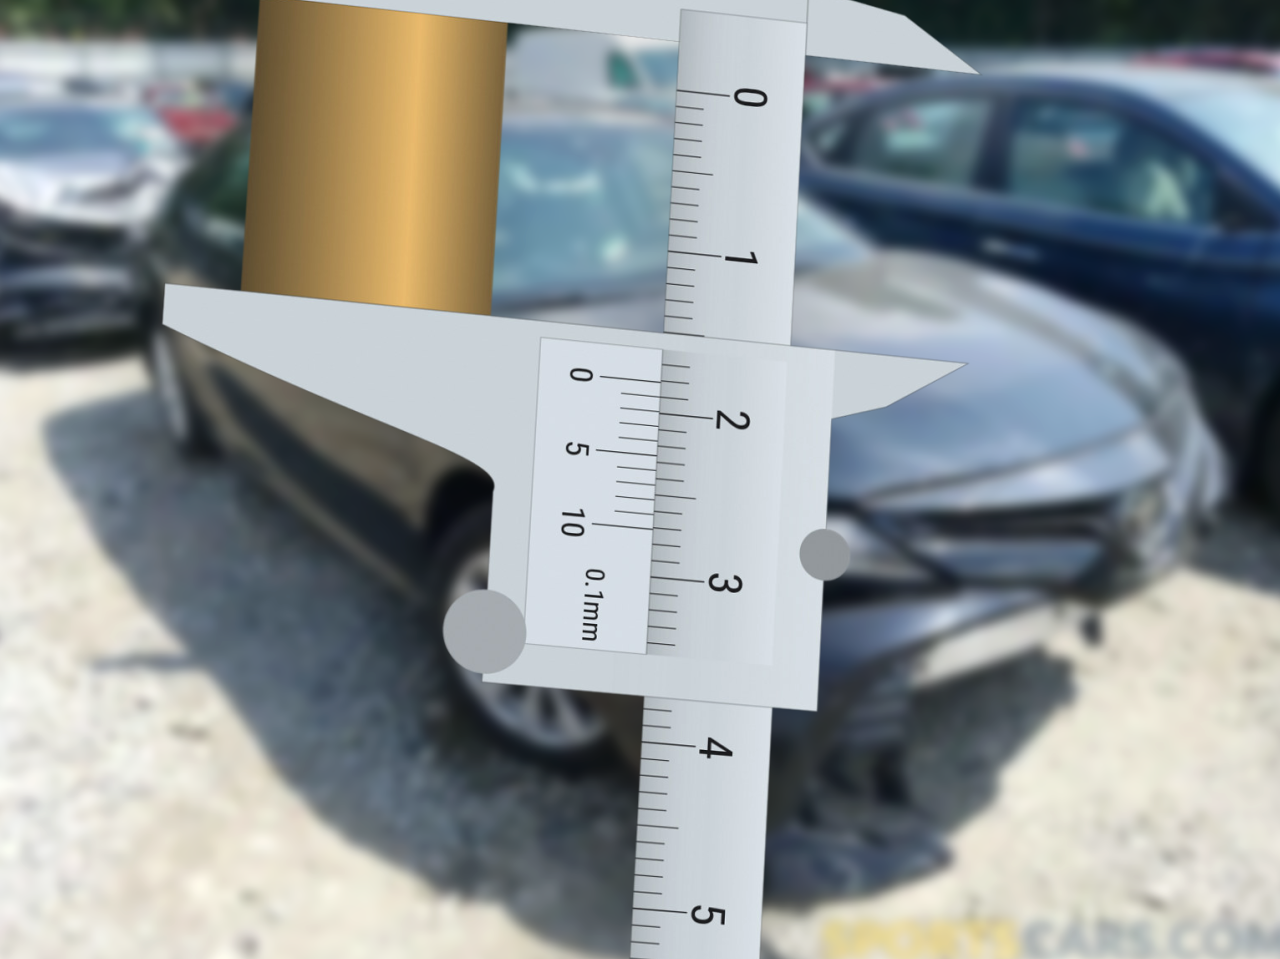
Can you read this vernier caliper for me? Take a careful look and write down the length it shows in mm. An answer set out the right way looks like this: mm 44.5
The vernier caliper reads mm 18.1
